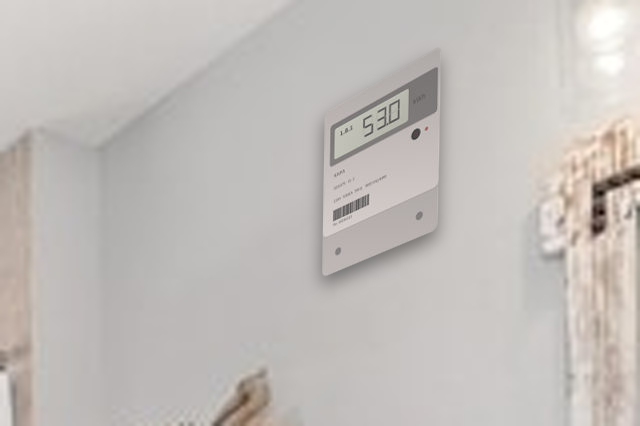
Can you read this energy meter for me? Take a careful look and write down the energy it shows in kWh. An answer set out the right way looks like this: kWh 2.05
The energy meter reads kWh 53.0
